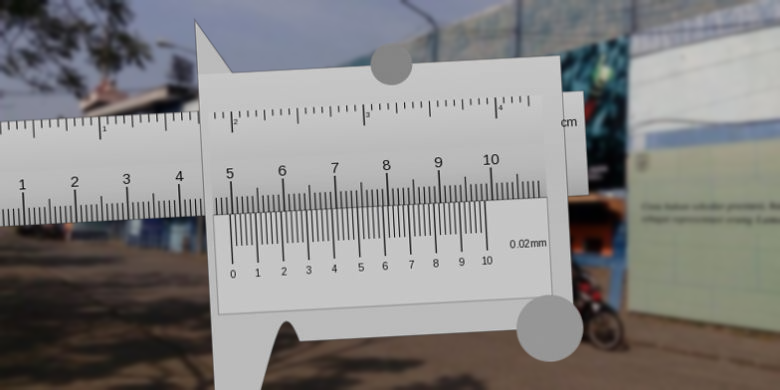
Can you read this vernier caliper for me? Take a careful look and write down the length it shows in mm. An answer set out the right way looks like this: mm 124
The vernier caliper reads mm 49.5
